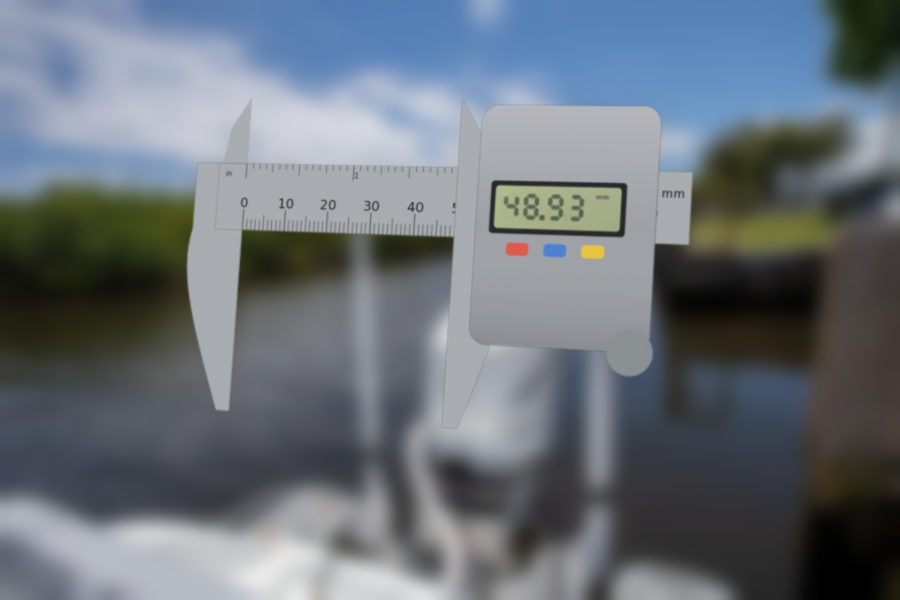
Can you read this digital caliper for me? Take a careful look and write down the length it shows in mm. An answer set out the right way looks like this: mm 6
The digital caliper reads mm 48.93
